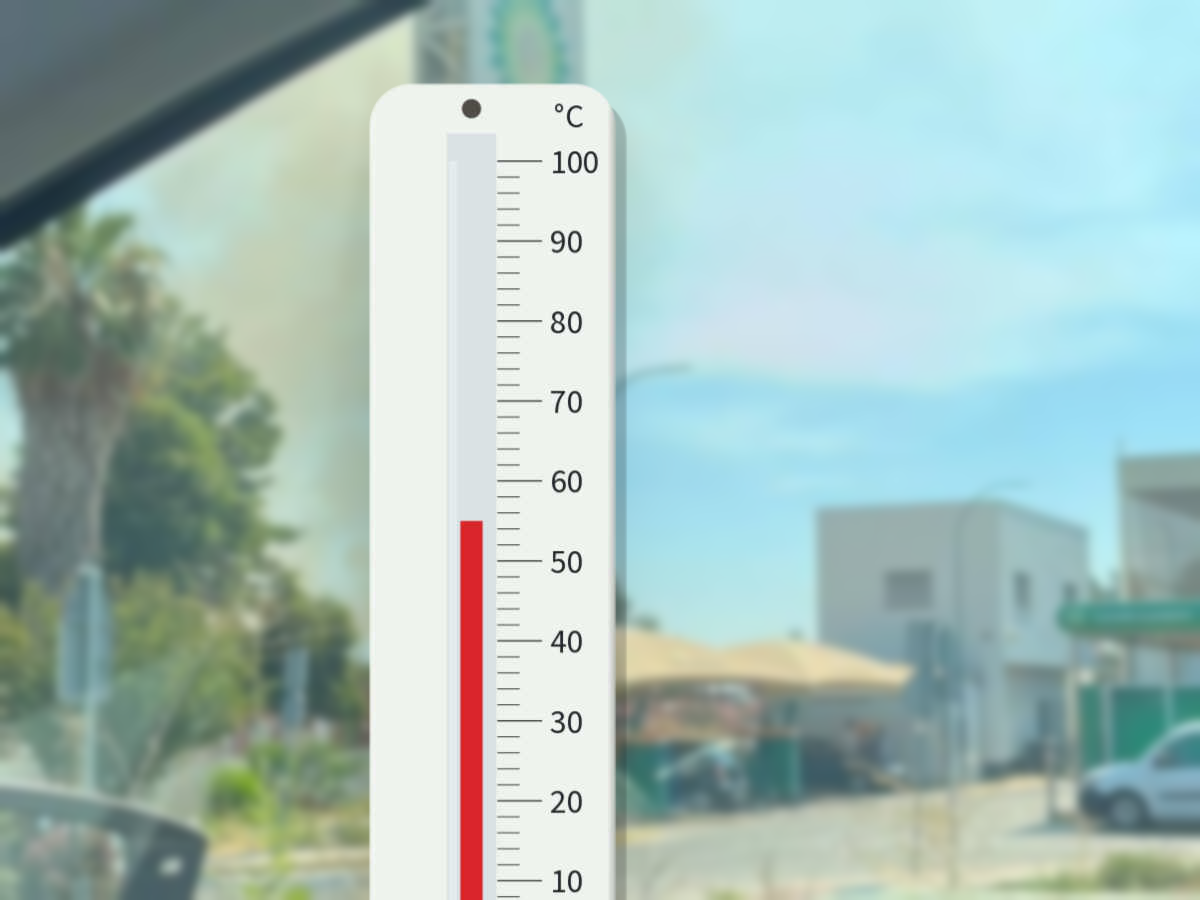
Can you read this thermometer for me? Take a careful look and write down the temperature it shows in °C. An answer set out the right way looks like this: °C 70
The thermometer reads °C 55
